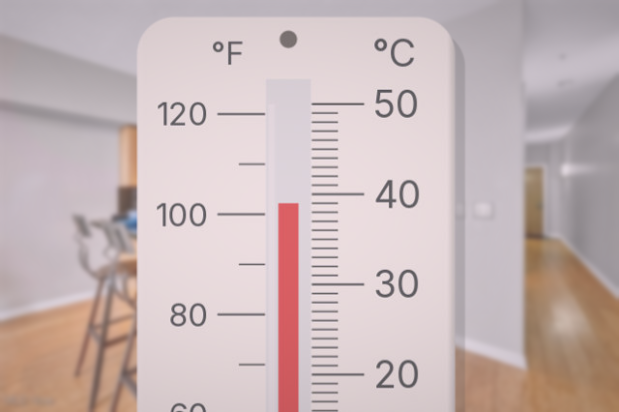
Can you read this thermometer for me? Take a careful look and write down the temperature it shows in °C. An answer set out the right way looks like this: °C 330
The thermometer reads °C 39
